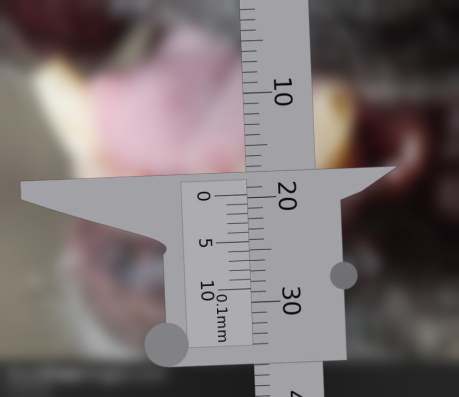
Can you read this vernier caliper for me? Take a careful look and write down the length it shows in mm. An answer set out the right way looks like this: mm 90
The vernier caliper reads mm 19.7
